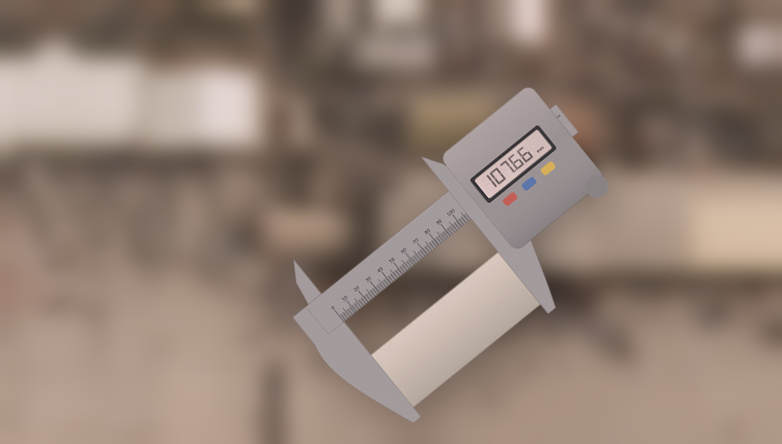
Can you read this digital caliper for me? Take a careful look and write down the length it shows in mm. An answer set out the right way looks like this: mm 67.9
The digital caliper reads mm 107.66
